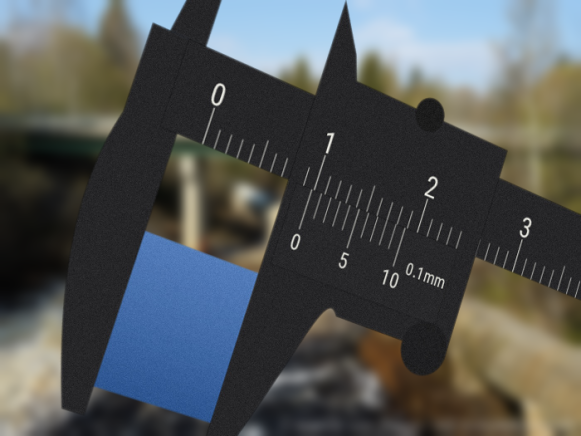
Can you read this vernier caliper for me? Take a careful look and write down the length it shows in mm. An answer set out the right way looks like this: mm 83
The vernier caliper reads mm 9.8
